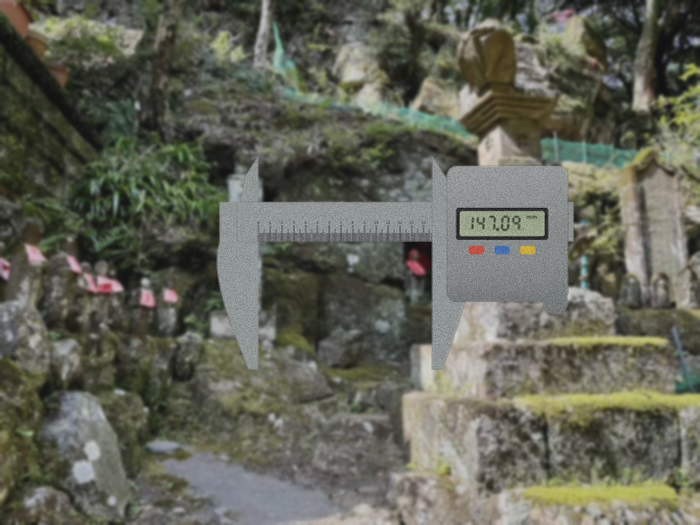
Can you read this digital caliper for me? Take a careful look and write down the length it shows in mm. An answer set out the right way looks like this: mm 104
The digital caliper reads mm 147.09
